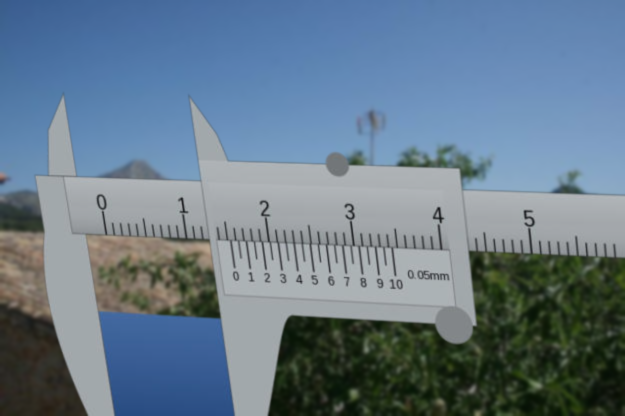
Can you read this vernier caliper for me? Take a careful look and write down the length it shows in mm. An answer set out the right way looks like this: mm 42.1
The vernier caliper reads mm 15.4
